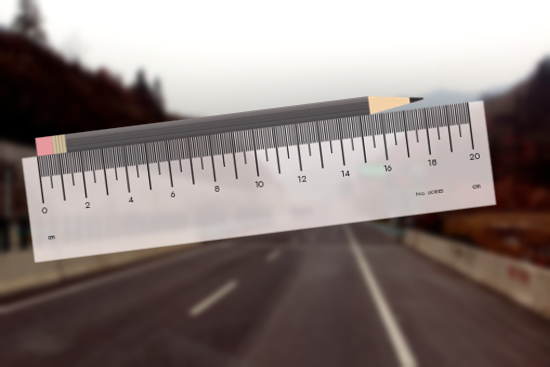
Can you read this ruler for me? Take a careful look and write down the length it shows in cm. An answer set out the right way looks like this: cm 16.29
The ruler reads cm 18
